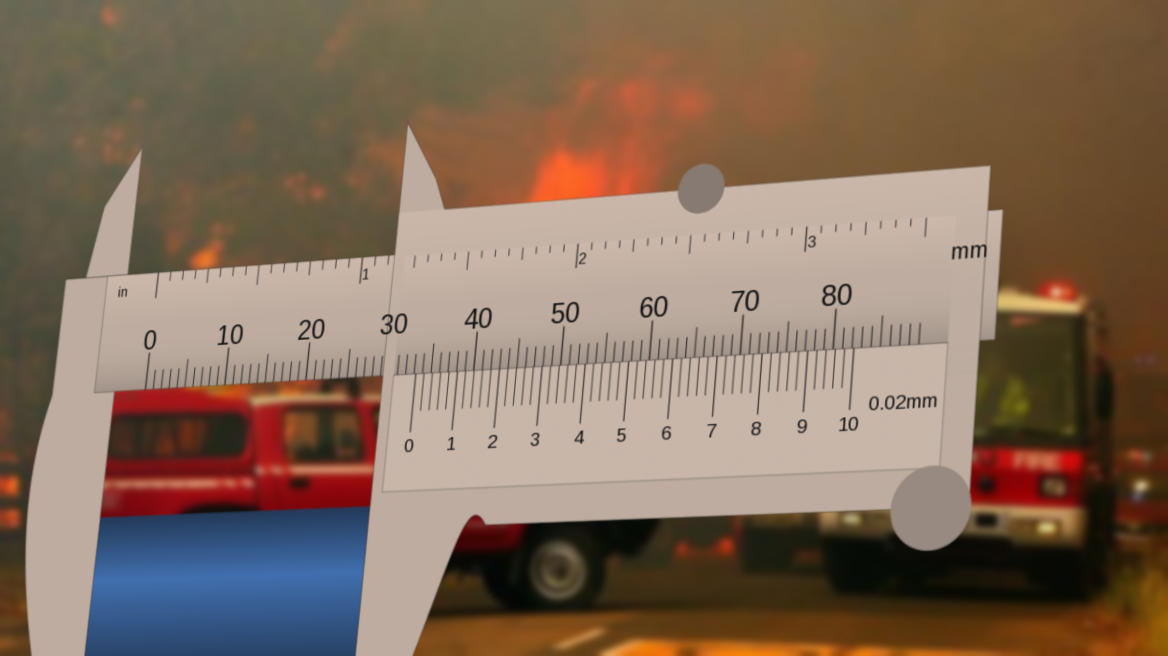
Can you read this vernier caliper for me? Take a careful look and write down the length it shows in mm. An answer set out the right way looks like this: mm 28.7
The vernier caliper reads mm 33.2
